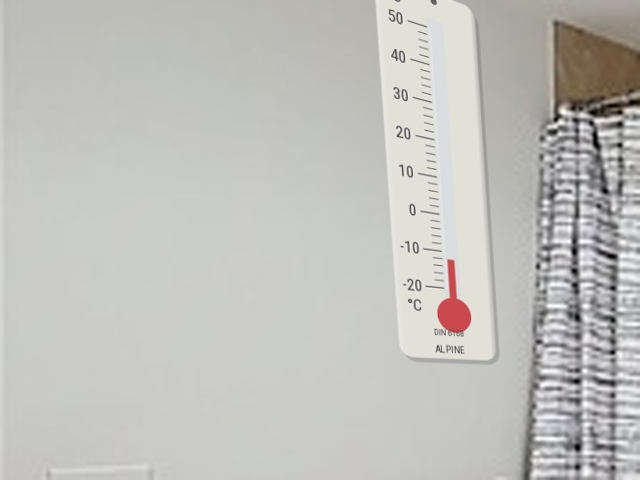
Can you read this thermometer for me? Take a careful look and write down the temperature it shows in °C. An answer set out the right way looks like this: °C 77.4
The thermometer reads °C -12
